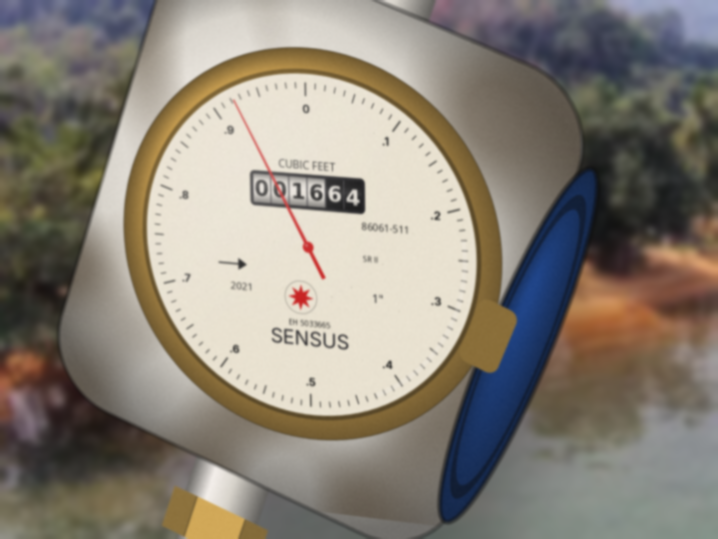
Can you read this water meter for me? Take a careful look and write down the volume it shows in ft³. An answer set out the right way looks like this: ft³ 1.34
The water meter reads ft³ 1663.92
